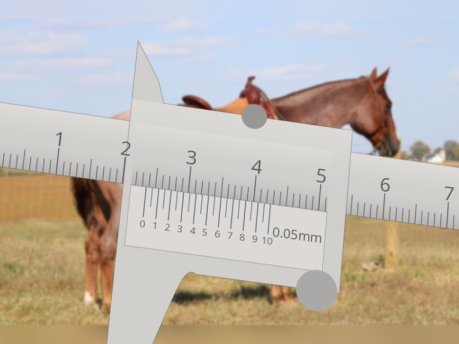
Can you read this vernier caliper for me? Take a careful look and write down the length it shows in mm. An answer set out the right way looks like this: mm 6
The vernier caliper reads mm 23.6
